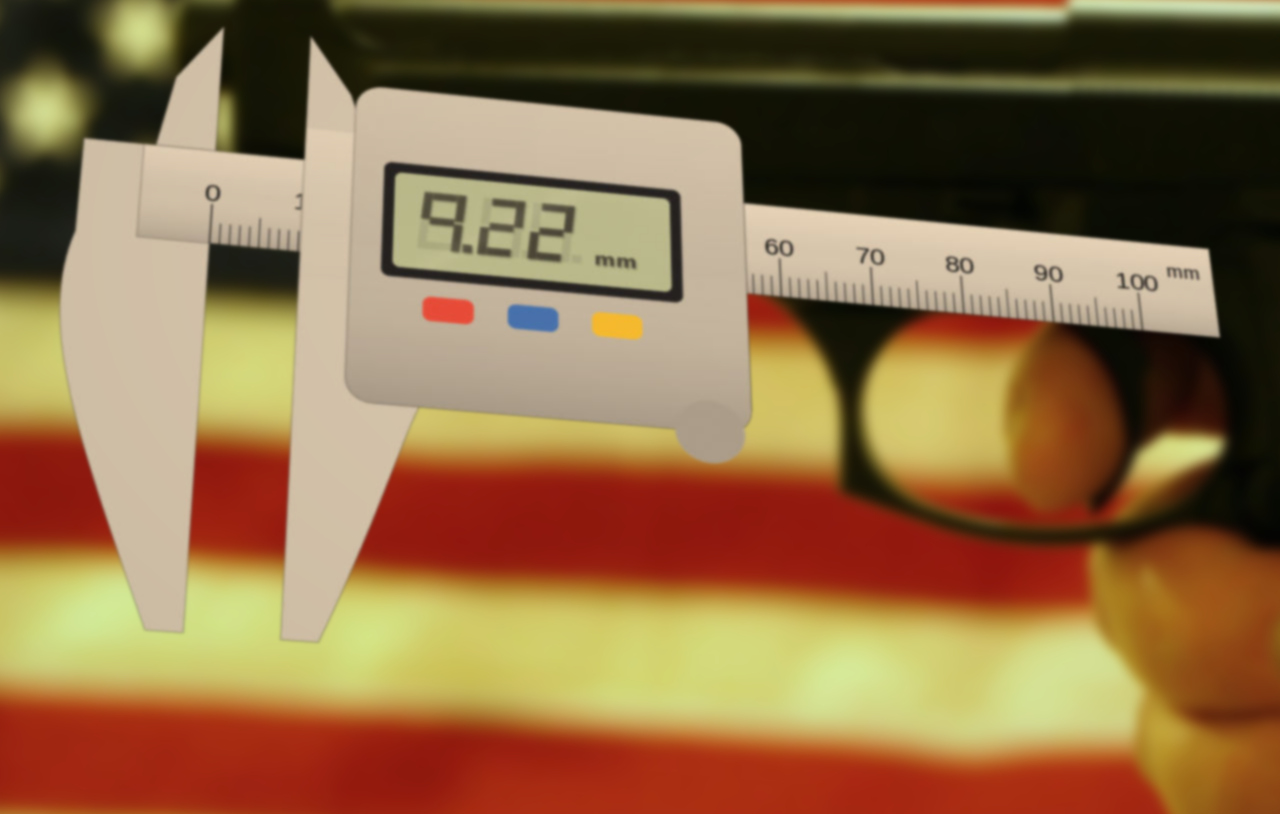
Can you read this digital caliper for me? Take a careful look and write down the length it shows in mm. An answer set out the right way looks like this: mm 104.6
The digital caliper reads mm 9.22
